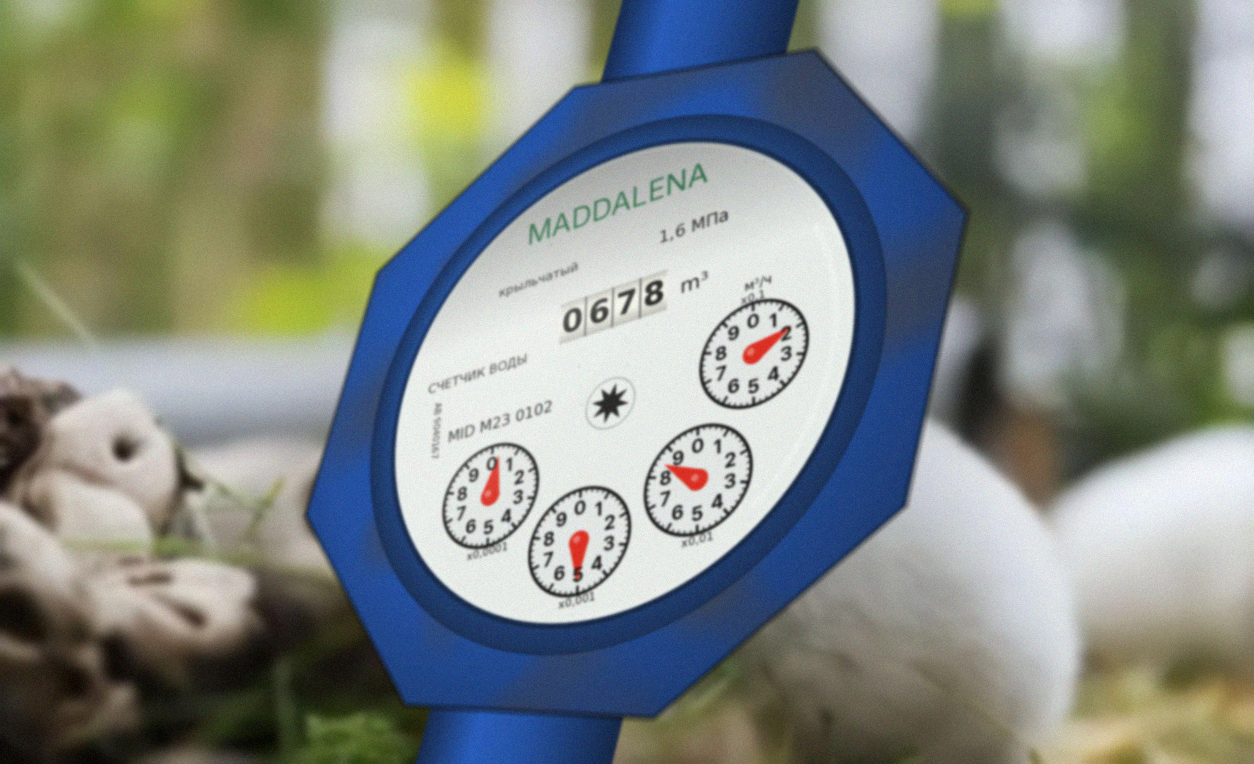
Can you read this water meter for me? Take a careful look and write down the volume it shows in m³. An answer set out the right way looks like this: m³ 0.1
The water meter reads m³ 678.1850
